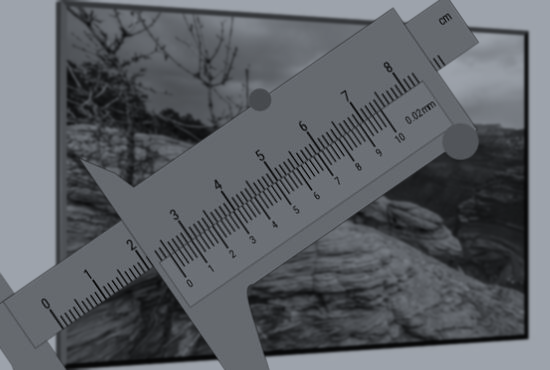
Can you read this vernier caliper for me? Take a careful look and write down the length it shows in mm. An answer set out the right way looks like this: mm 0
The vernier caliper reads mm 25.0
